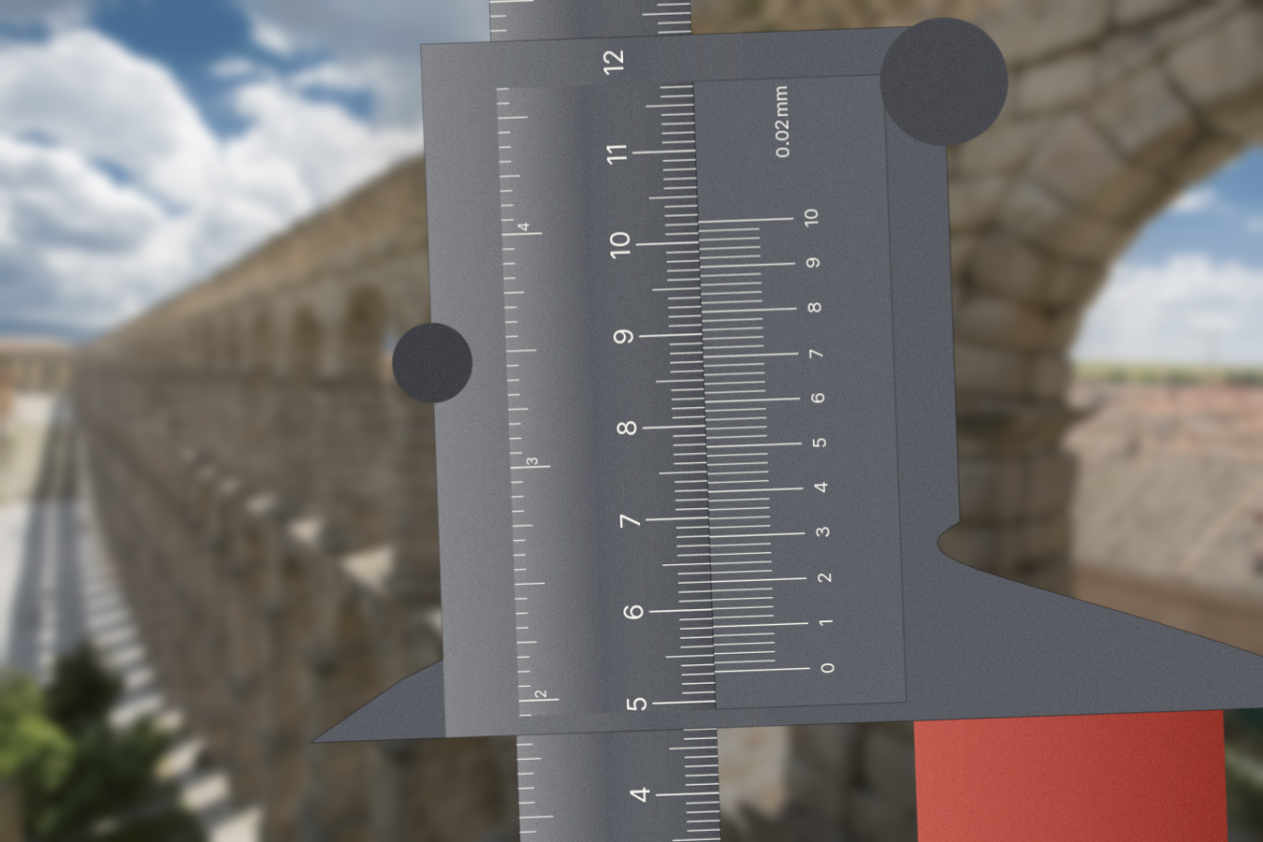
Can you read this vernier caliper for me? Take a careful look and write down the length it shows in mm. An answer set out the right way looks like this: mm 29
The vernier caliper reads mm 53.2
